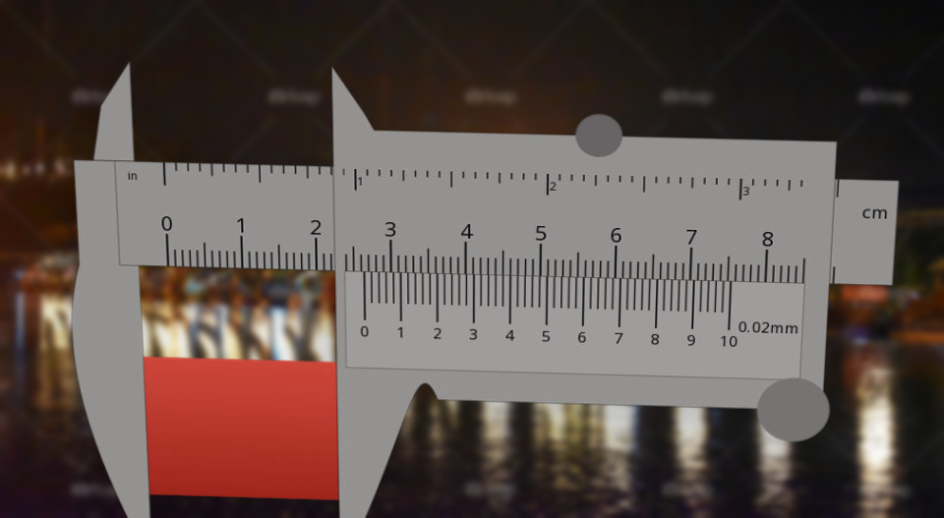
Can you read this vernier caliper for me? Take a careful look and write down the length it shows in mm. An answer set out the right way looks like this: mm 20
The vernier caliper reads mm 26.4
